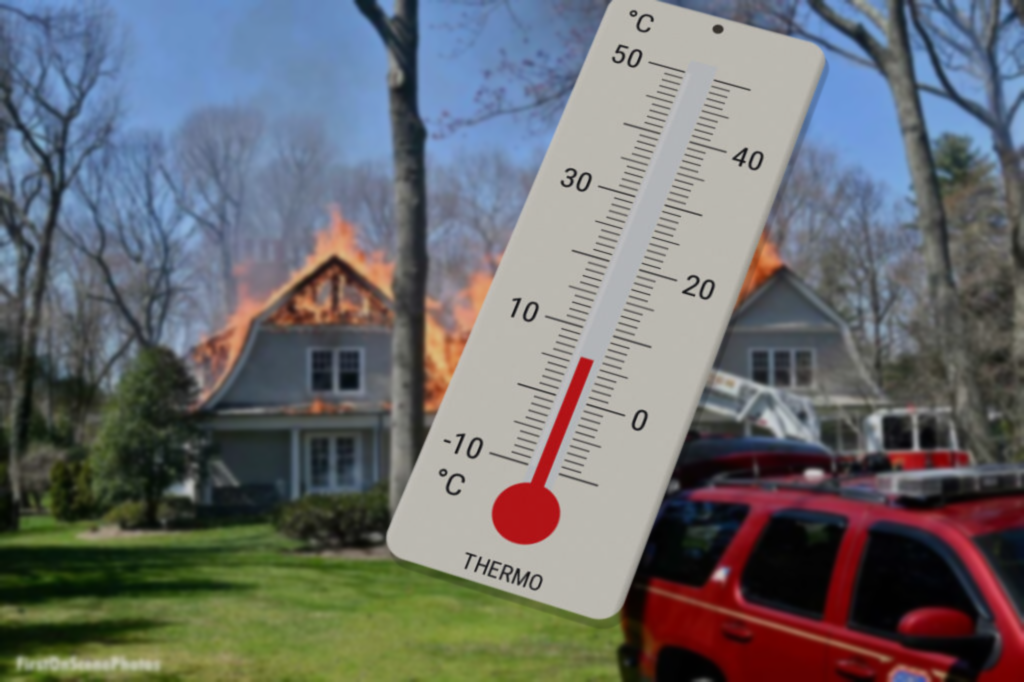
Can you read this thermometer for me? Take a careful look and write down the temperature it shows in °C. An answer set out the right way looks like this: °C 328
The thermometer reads °C 6
